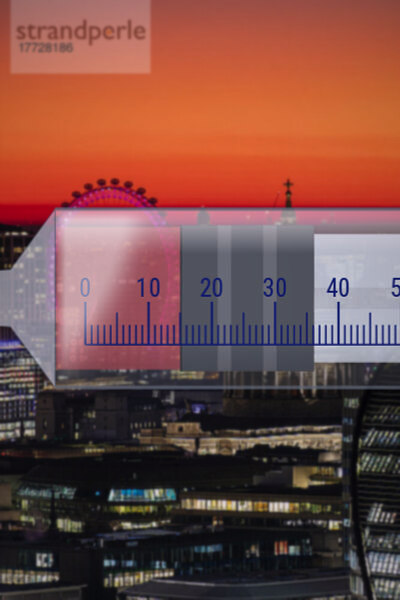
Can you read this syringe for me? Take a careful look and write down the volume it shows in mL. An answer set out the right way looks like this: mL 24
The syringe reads mL 15
